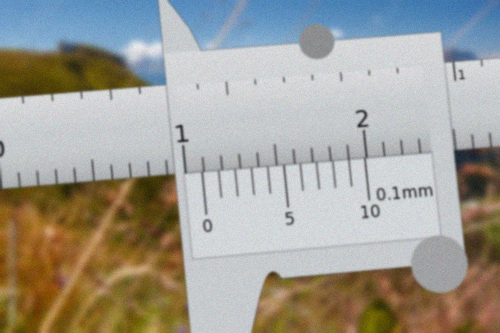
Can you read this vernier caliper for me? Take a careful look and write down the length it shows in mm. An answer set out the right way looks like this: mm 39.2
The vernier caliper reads mm 10.9
